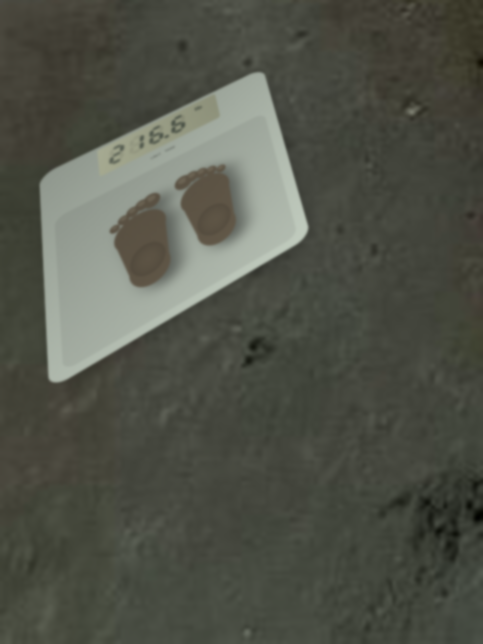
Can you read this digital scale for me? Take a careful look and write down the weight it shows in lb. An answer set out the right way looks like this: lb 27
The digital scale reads lb 216.6
